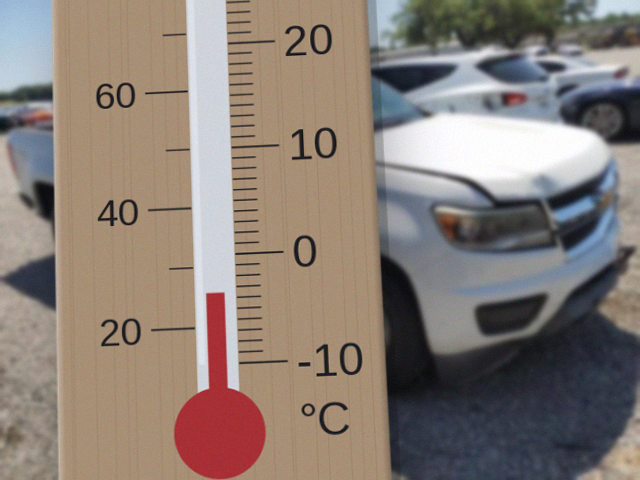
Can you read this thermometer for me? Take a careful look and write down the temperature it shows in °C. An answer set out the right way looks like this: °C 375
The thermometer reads °C -3.5
